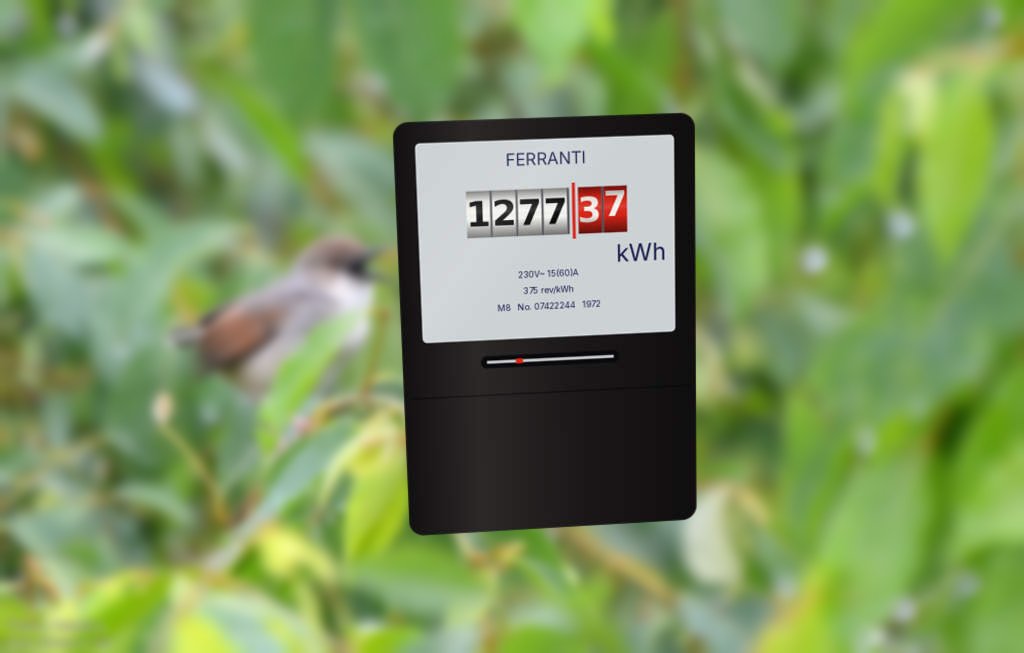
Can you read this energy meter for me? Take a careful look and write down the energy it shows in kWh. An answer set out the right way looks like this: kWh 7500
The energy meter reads kWh 1277.37
